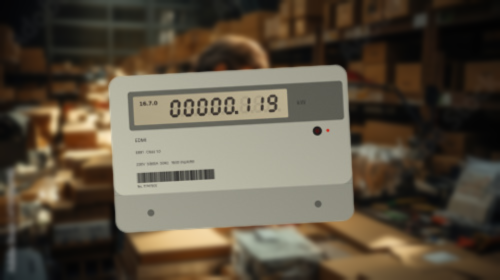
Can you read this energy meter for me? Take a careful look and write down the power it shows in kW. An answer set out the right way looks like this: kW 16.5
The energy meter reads kW 0.119
